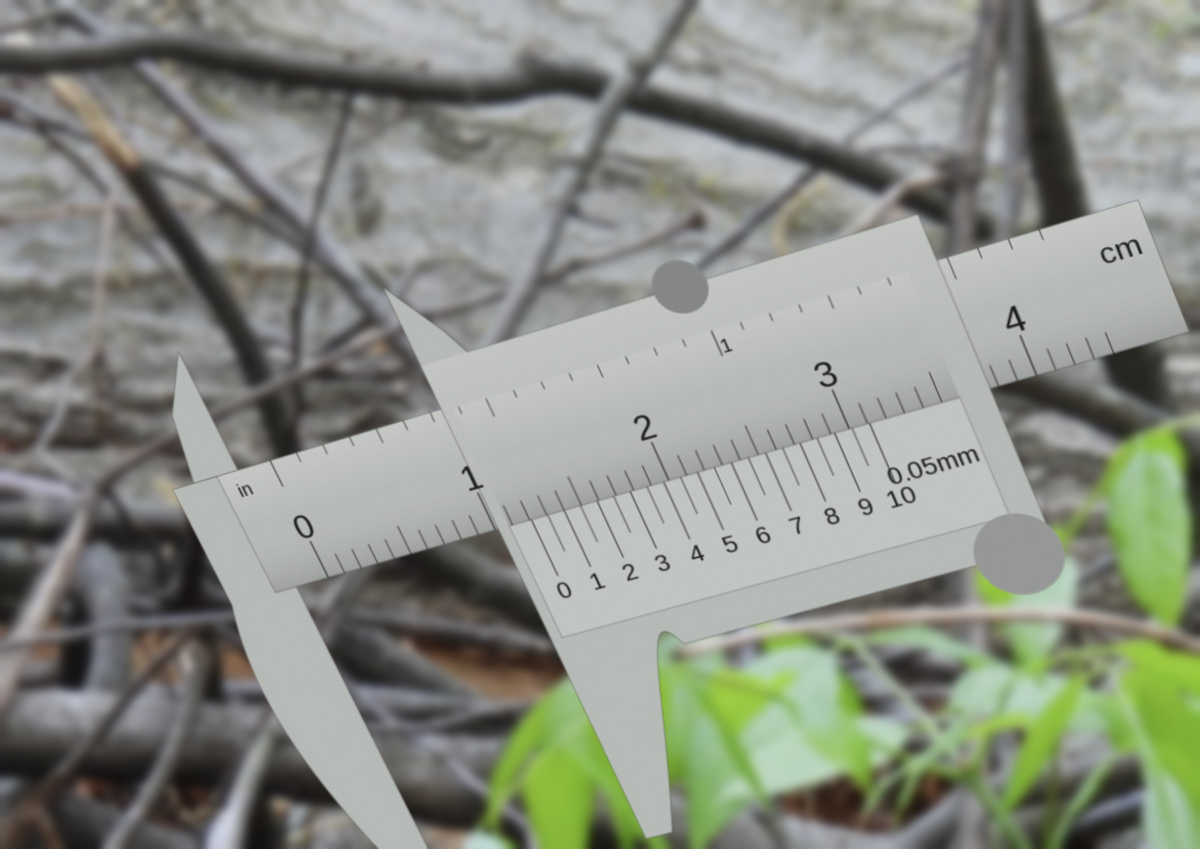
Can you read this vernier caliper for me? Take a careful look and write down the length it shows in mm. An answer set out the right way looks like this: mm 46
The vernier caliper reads mm 12.1
